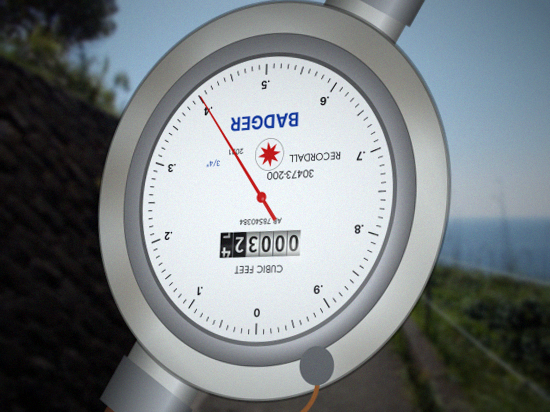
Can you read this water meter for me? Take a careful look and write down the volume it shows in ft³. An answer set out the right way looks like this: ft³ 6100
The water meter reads ft³ 324.40
